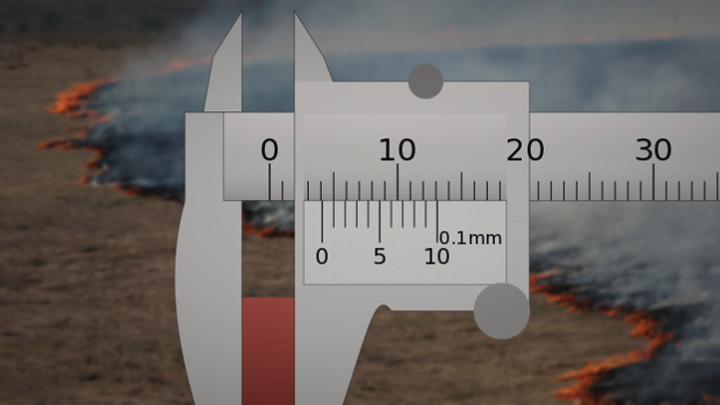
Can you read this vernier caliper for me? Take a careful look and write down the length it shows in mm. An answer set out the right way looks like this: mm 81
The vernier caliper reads mm 4.1
